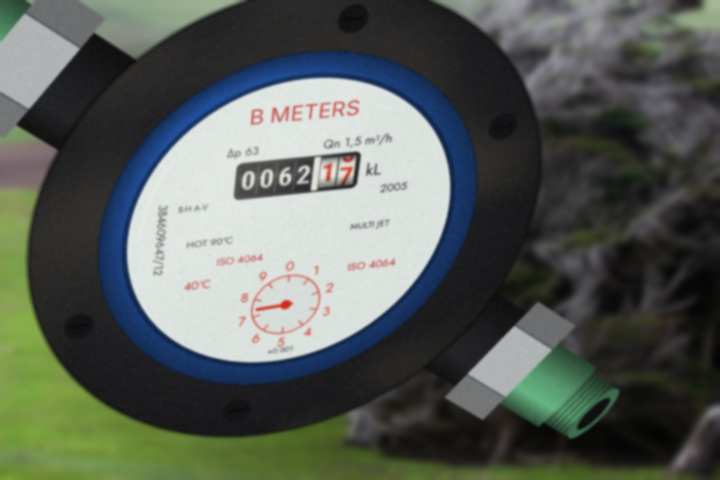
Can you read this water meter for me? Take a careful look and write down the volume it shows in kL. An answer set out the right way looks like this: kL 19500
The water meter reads kL 62.167
